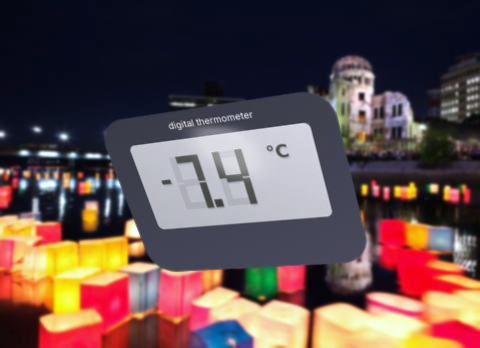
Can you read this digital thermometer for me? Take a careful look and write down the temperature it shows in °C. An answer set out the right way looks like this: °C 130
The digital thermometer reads °C -7.4
